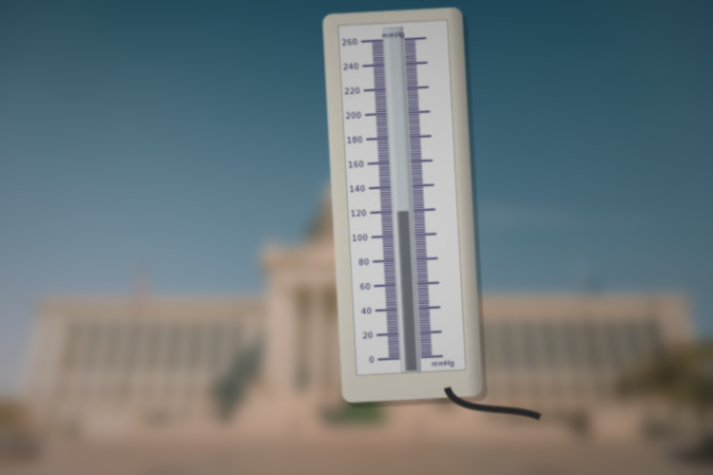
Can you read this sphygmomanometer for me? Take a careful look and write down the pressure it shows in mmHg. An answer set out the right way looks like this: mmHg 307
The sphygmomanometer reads mmHg 120
